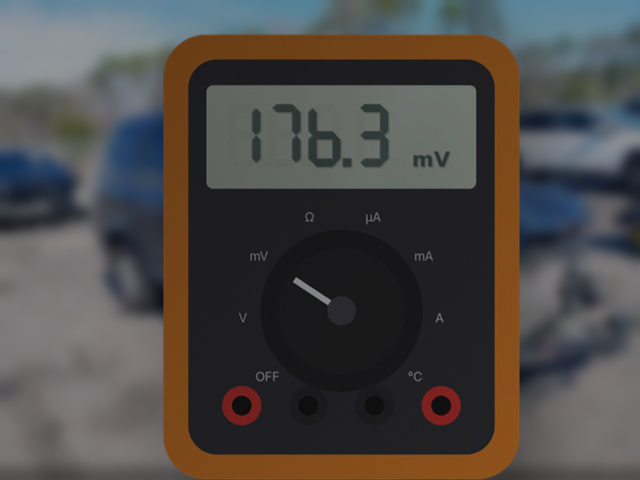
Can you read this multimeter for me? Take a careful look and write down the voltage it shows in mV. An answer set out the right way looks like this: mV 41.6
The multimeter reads mV 176.3
